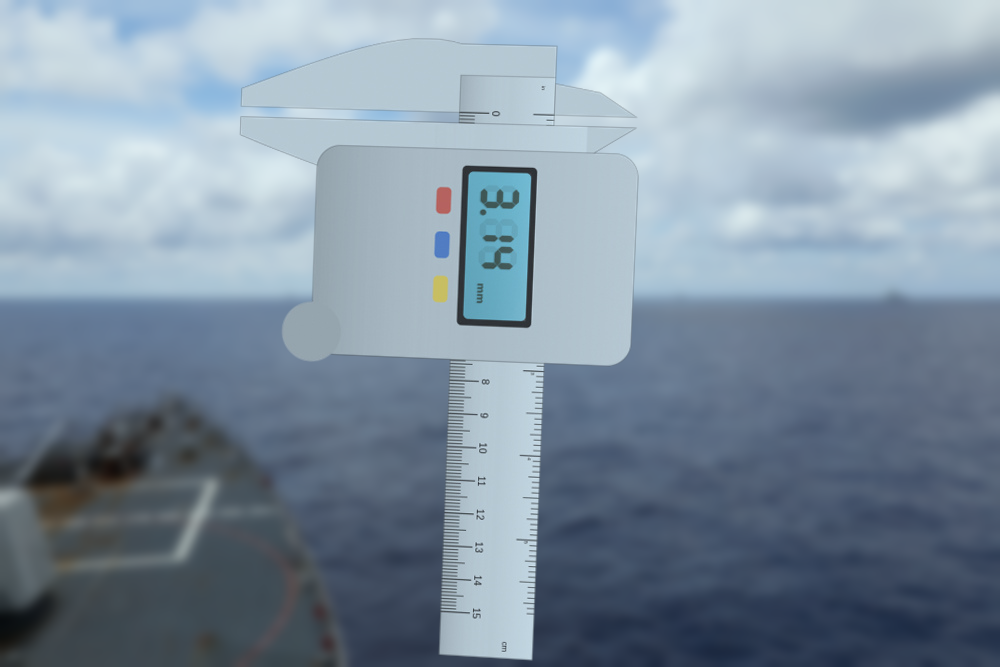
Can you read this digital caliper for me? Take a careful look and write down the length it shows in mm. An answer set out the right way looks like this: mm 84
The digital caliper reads mm 3.14
